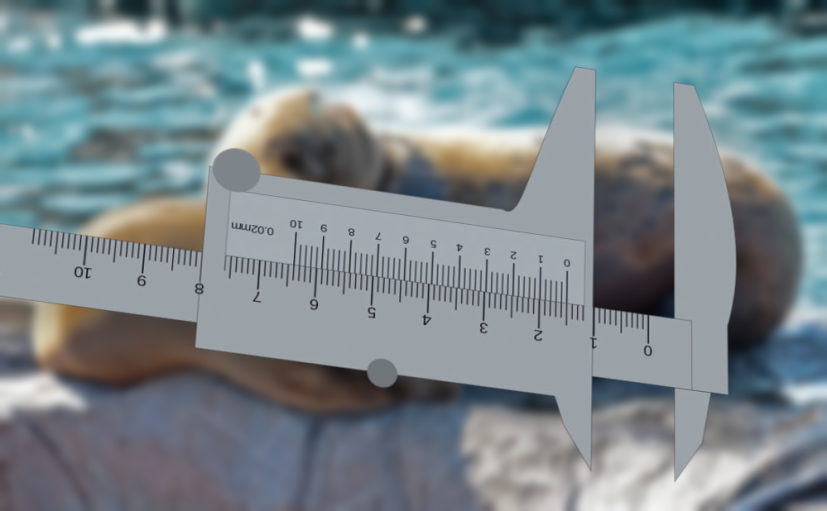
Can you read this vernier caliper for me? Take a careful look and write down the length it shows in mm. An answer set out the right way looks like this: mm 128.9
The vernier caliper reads mm 15.0
